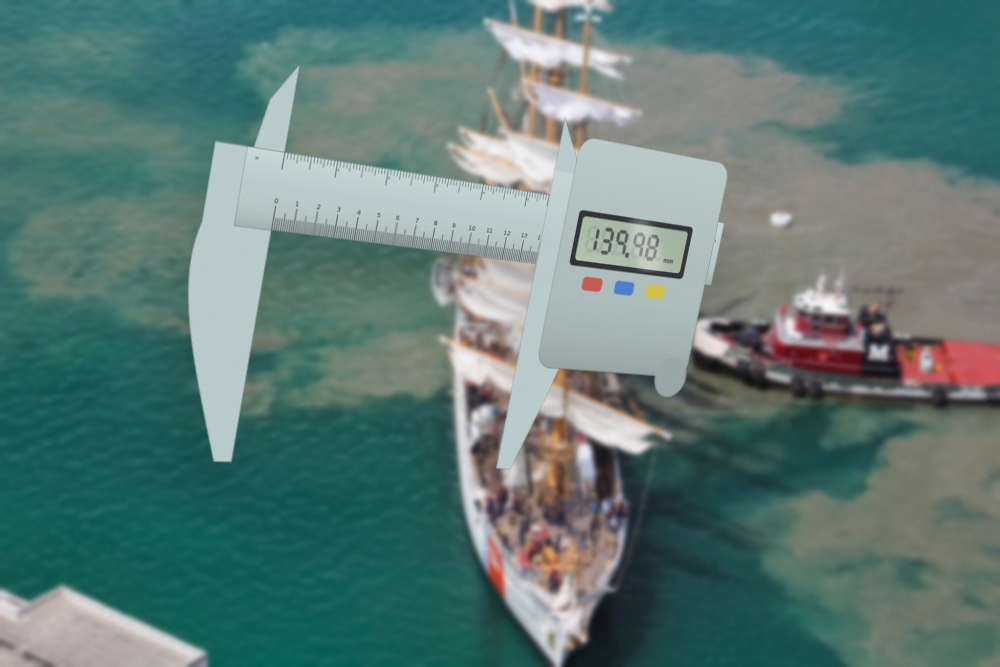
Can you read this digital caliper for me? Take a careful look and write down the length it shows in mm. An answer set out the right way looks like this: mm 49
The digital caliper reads mm 139.98
